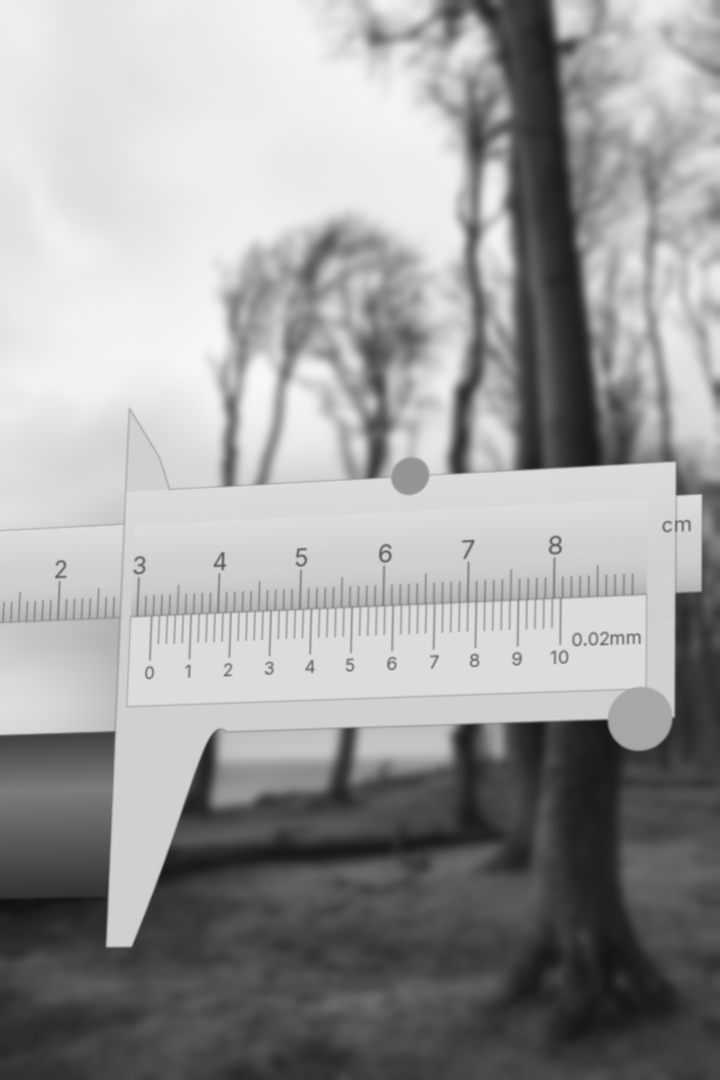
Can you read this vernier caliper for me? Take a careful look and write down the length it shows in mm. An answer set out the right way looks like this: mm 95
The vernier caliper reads mm 31.8
